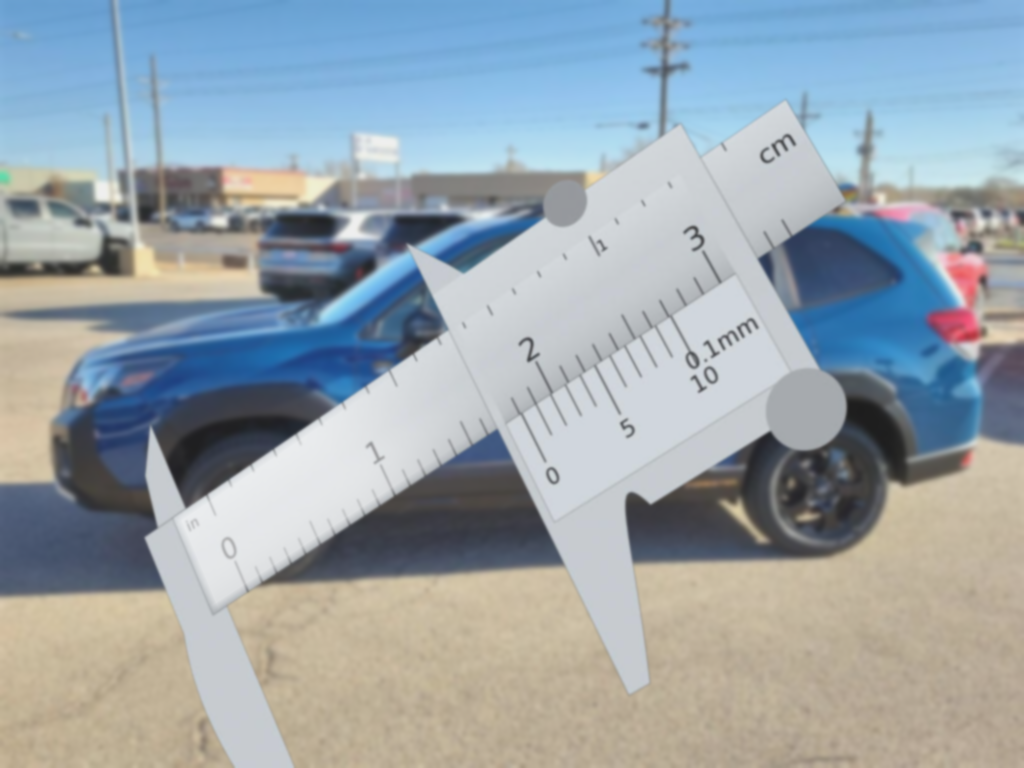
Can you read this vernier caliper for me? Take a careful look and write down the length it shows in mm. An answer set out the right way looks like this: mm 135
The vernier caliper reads mm 18.1
